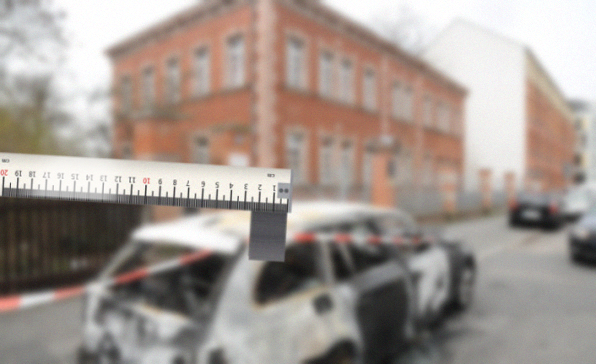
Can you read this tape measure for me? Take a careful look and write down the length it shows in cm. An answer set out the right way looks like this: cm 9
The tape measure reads cm 2.5
